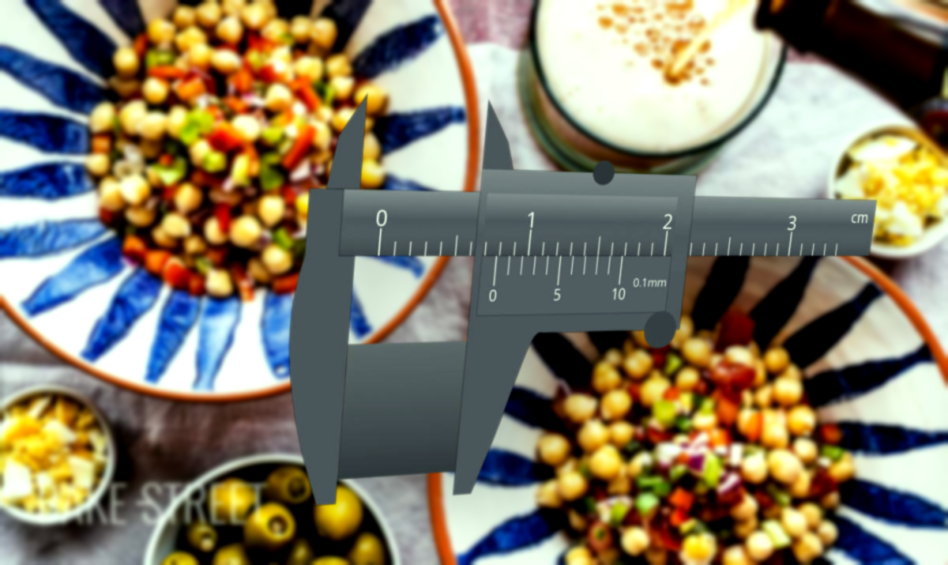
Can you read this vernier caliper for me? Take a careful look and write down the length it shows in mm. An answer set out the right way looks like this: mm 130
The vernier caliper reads mm 7.8
